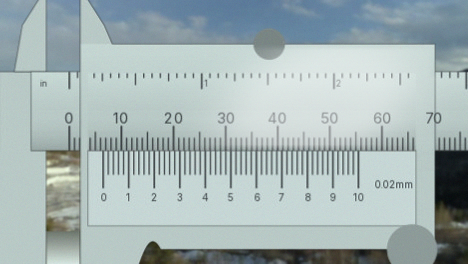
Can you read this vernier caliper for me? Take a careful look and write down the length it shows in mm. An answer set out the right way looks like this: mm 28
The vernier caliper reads mm 6.5
